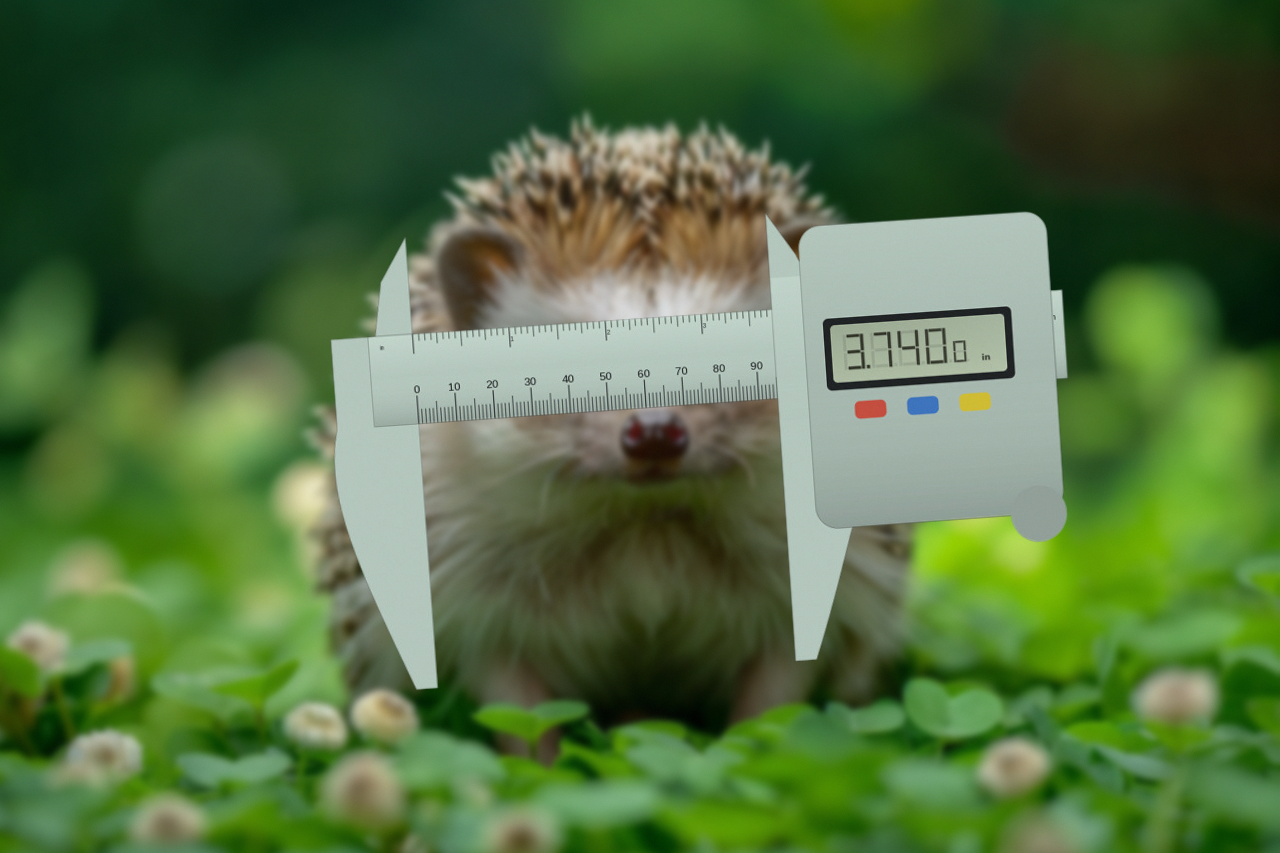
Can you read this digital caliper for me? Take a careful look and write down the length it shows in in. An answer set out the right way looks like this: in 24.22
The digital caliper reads in 3.7400
